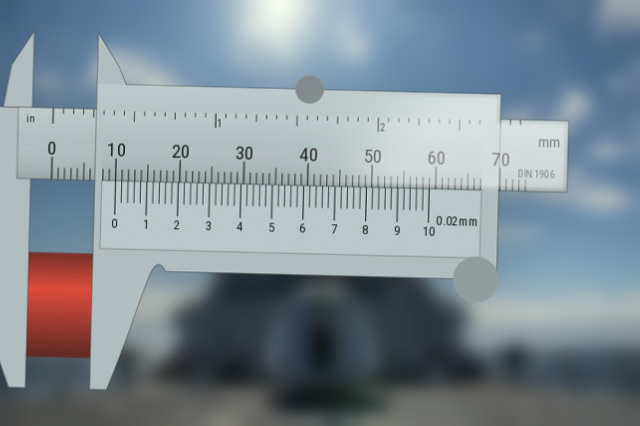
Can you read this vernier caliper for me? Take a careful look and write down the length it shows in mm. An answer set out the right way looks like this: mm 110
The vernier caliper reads mm 10.0
